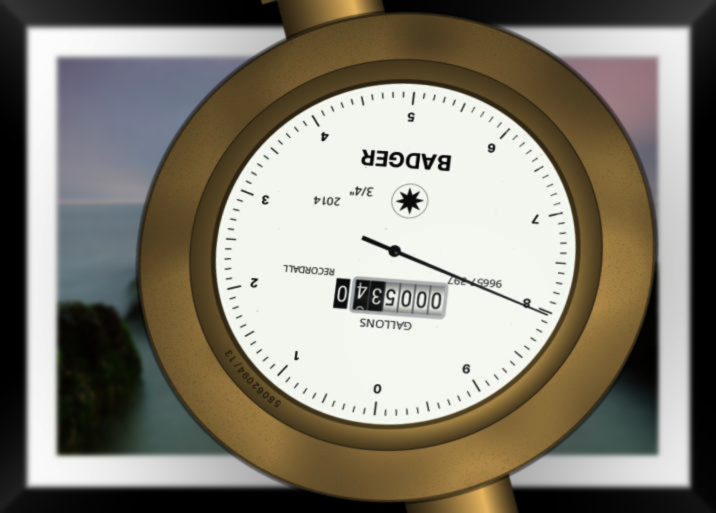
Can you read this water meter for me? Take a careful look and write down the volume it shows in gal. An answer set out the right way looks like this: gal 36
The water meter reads gal 5338.0
